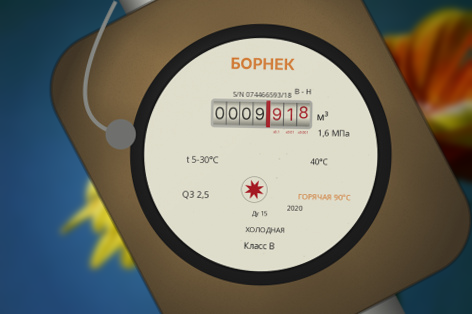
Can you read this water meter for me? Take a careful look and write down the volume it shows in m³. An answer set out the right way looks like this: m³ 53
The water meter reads m³ 9.918
